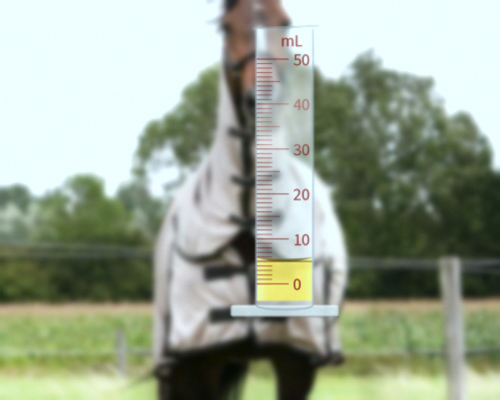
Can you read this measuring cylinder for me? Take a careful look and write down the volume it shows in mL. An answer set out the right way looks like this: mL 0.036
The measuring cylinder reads mL 5
